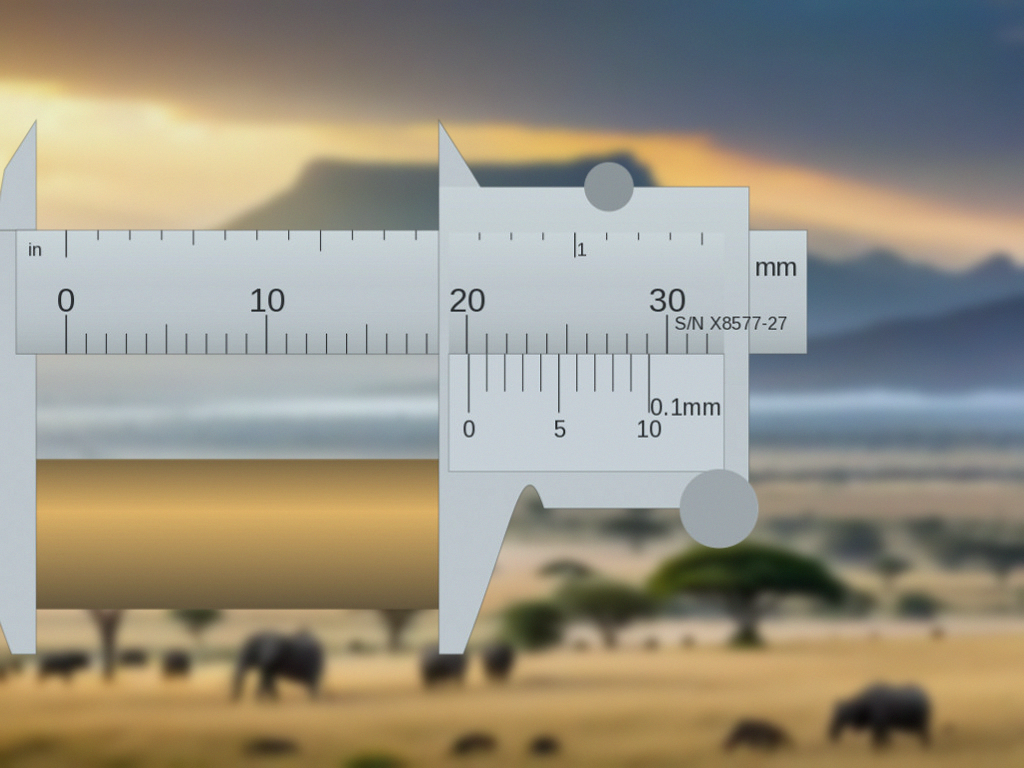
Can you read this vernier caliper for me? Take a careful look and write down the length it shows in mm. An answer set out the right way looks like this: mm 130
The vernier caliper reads mm 20.1
